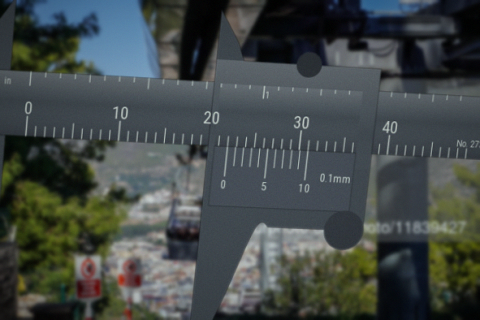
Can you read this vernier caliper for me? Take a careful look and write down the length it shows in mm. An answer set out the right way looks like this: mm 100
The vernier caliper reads mm 22.0
